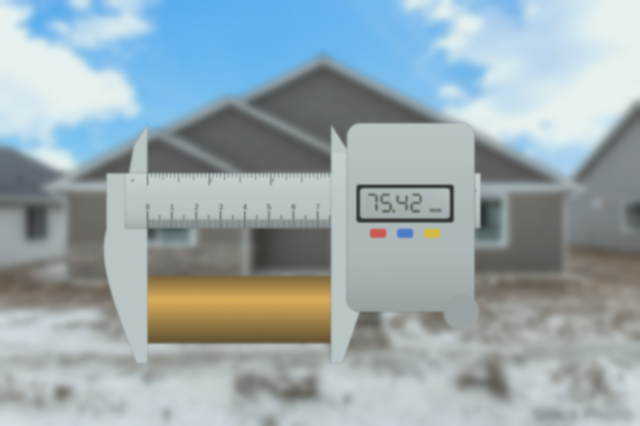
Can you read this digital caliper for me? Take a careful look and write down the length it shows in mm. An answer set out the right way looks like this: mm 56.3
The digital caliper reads mm 75.42
